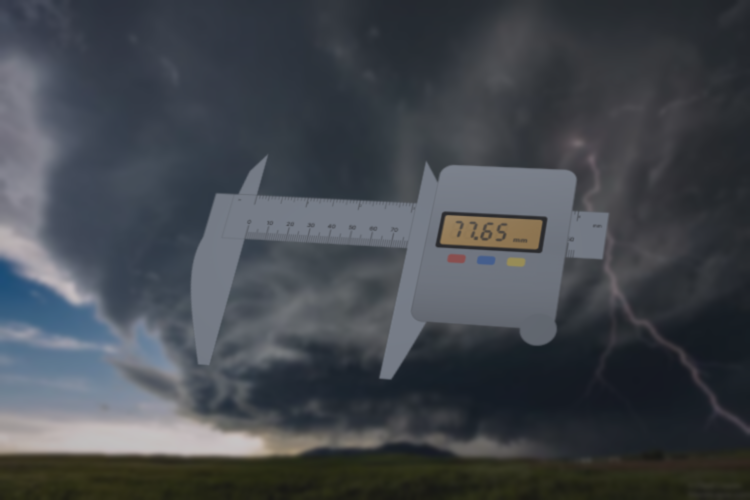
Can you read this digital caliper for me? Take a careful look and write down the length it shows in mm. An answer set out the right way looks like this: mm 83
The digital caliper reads mm 77.65
